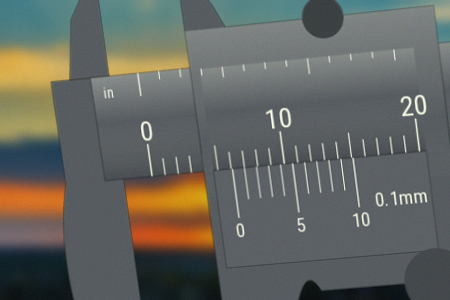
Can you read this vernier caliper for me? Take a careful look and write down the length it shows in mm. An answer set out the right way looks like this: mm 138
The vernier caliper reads mm 6.1
